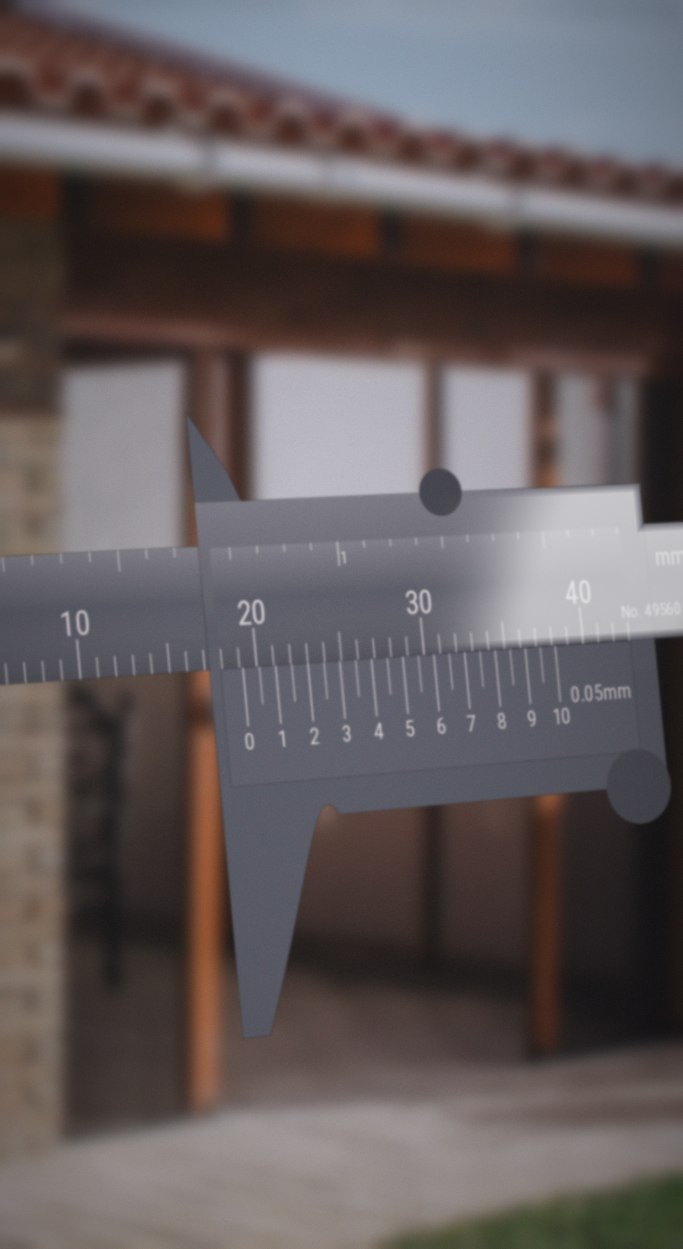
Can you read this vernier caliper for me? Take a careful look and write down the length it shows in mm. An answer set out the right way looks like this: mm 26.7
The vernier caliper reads mm 19.2
